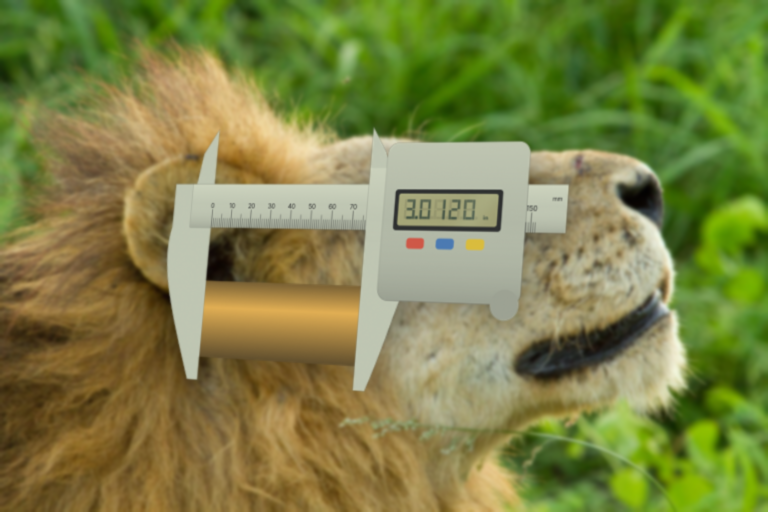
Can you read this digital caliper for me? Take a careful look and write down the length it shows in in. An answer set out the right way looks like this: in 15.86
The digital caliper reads in 3.0120
